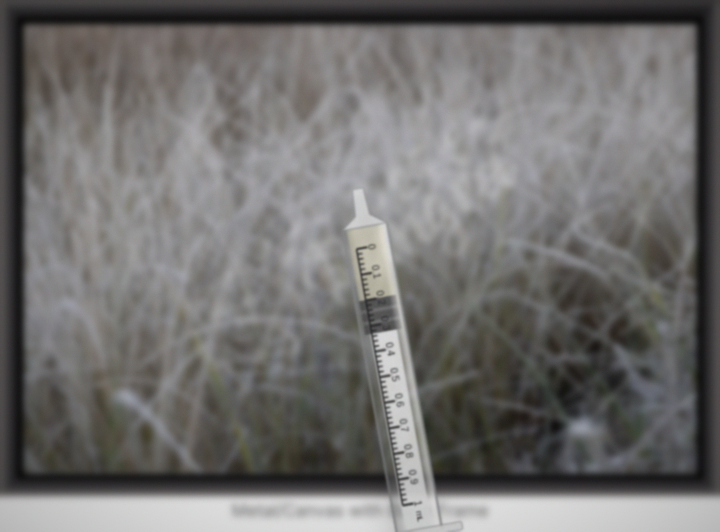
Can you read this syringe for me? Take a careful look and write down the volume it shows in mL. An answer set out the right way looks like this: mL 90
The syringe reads mL 0.2
